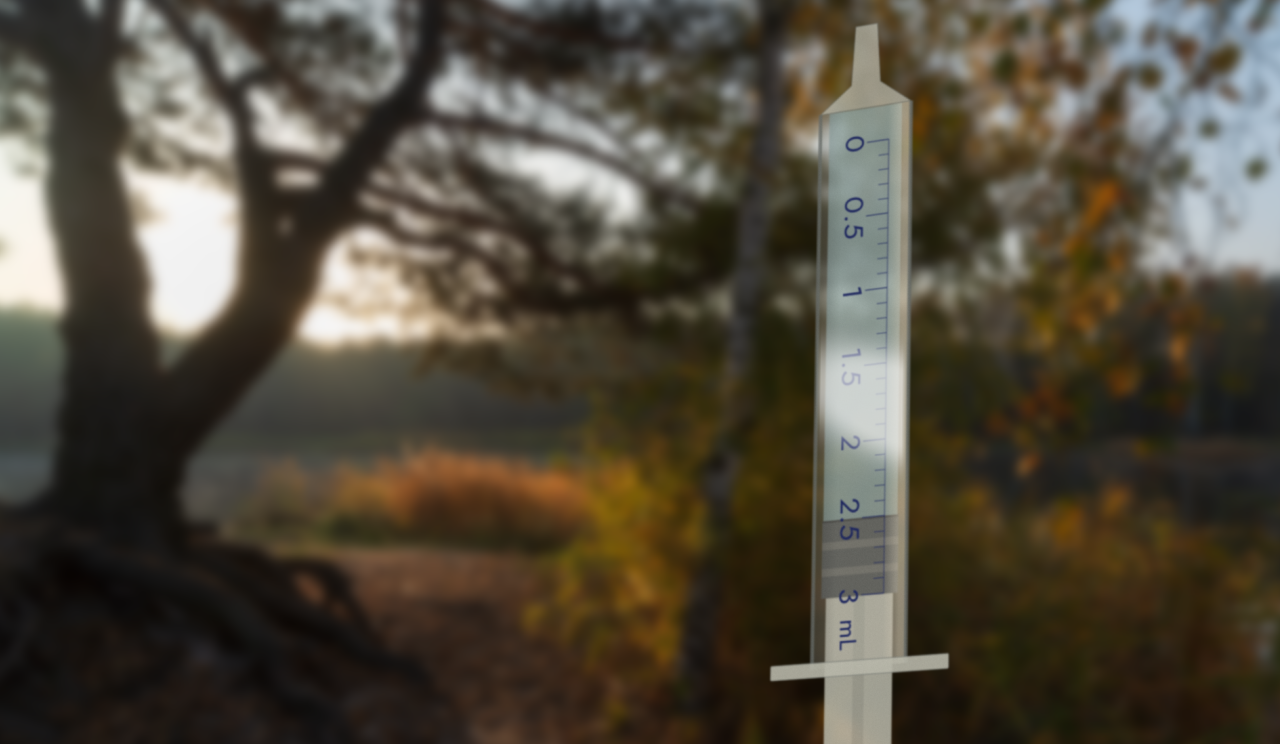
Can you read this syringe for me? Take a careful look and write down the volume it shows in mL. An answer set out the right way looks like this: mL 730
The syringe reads mL 2.5
